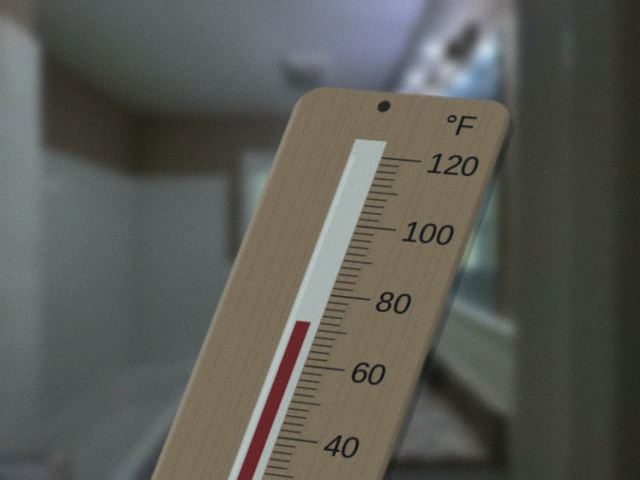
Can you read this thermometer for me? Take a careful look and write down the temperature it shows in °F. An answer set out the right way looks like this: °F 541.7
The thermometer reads °F 72
